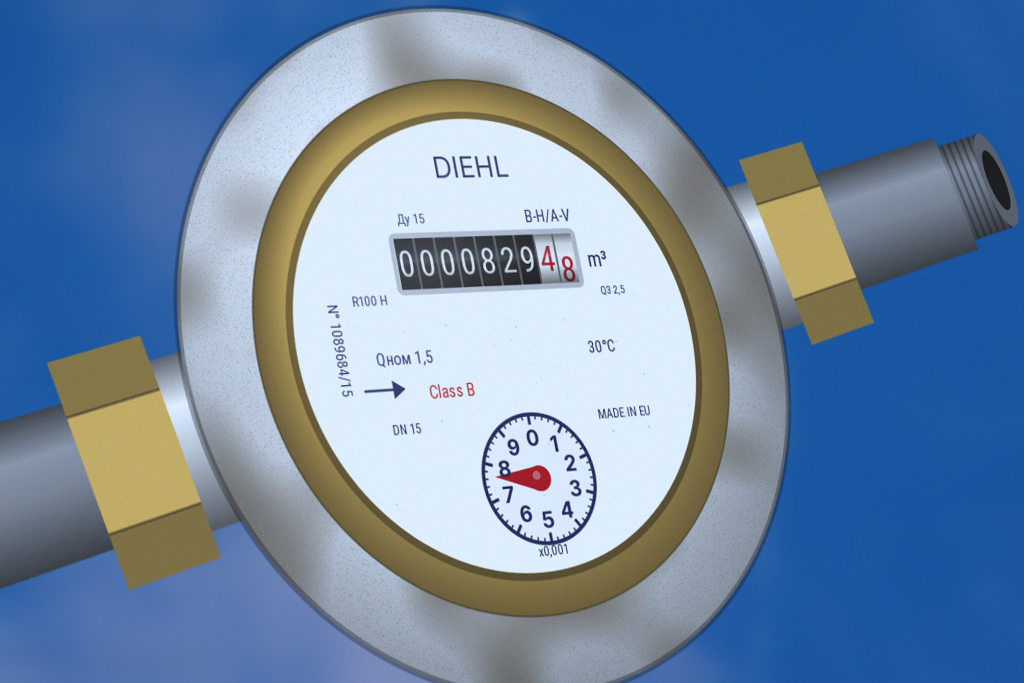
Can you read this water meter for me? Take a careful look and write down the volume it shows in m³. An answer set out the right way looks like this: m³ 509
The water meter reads m³ 829.477
